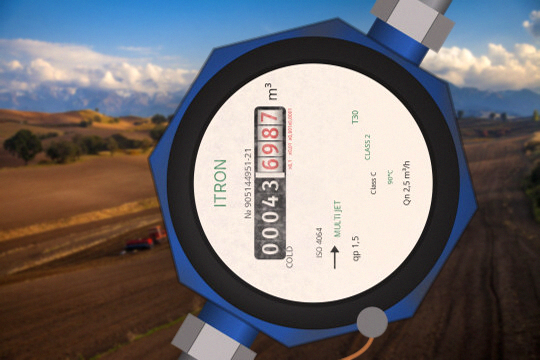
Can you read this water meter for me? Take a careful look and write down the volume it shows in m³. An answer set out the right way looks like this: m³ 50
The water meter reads m³ 43.6987
